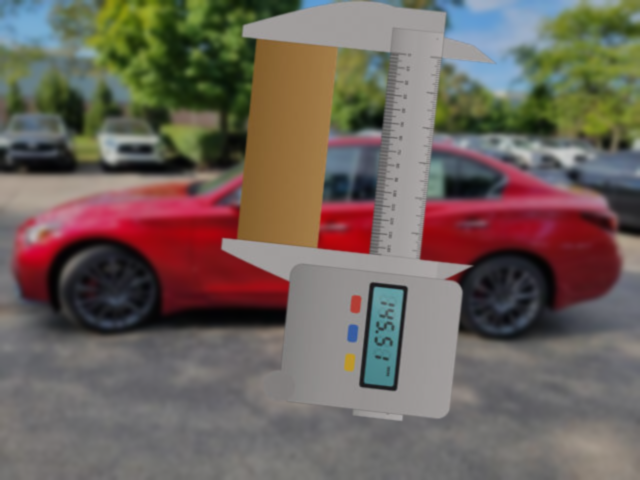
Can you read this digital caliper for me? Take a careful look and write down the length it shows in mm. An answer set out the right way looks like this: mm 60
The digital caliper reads mm 145.51
